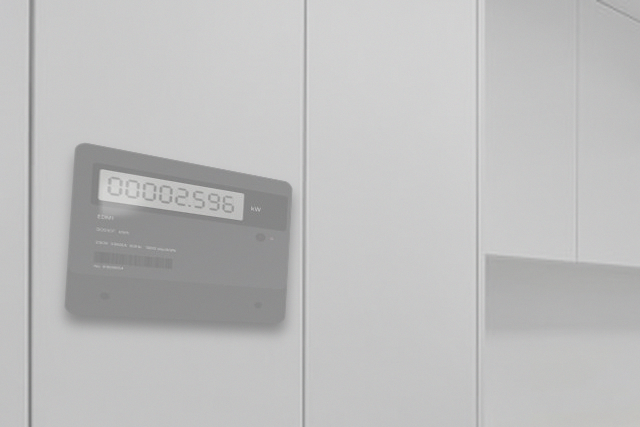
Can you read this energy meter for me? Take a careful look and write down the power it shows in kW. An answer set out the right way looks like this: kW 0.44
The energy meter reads kW 2.596
